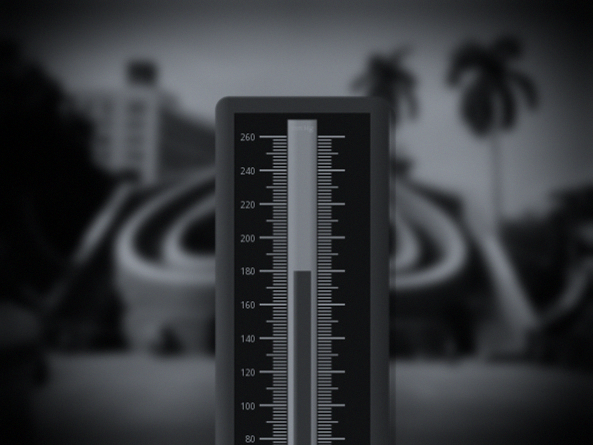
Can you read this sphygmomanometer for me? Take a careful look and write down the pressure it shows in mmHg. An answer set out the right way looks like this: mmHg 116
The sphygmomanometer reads mmHg 180
